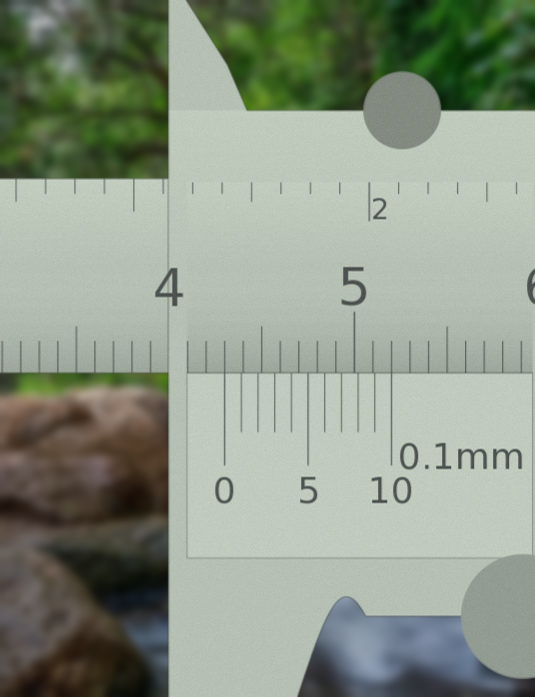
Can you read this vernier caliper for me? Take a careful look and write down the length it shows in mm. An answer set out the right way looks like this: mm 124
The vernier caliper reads mm 43.0
